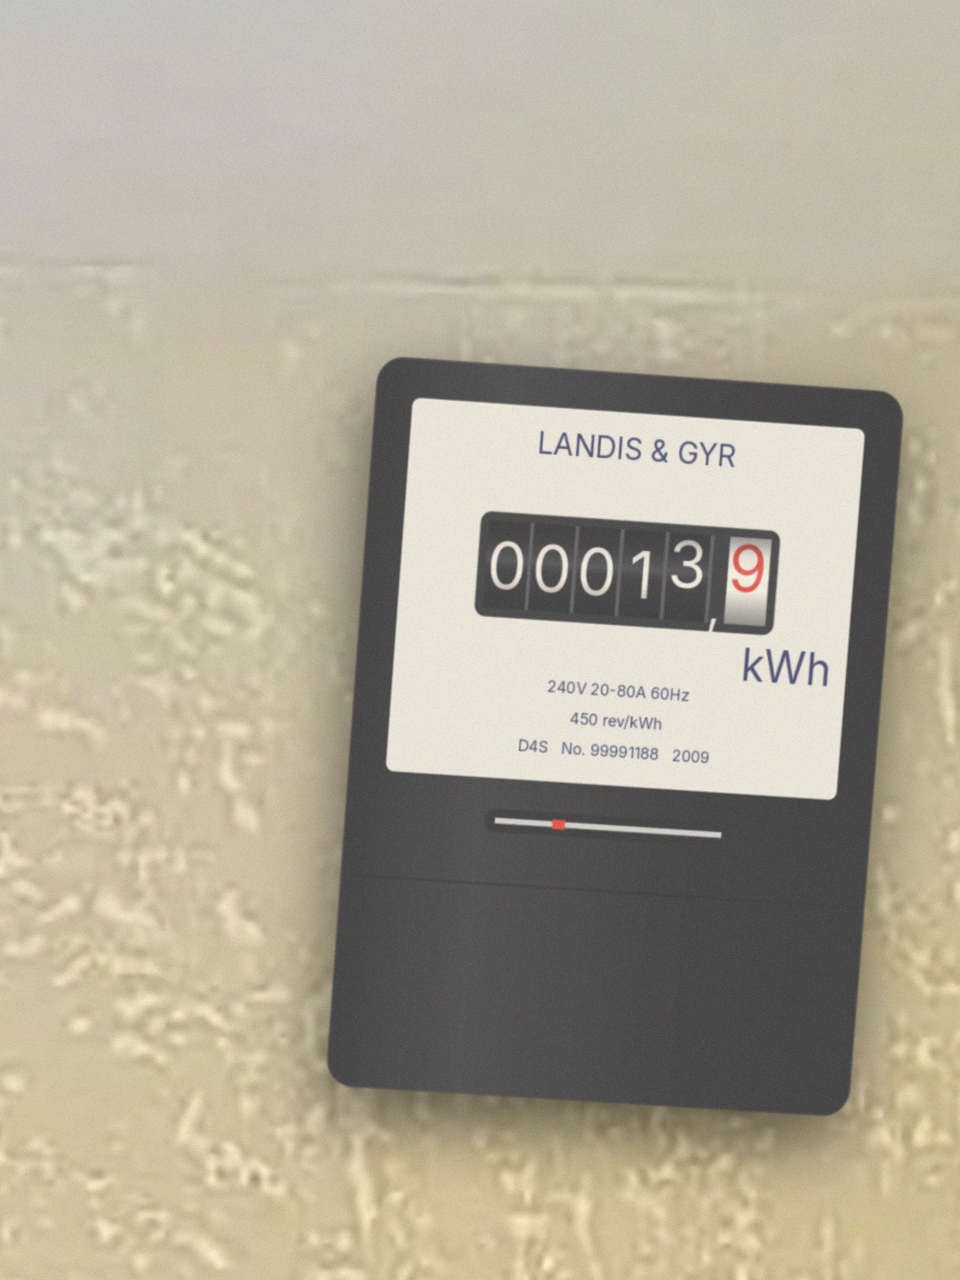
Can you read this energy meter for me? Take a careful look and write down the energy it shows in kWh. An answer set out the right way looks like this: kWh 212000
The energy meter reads kWh 13.9
